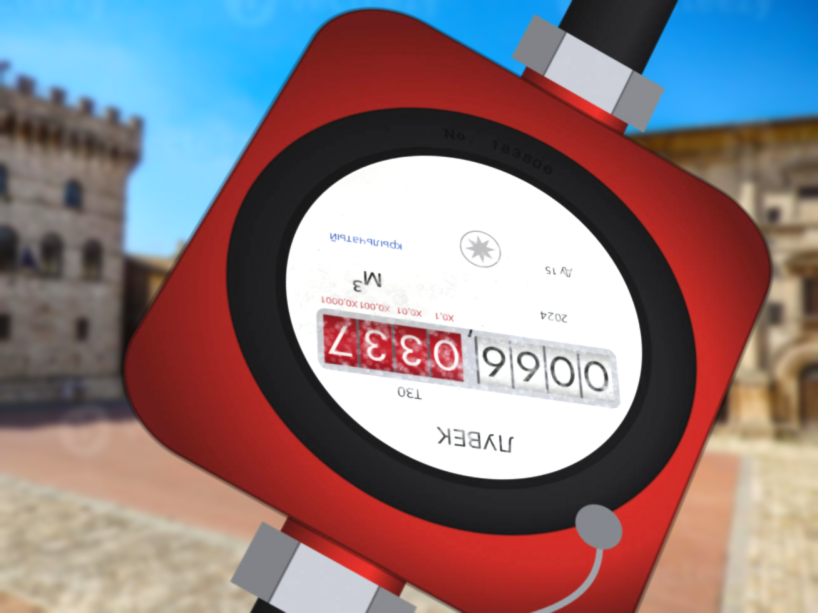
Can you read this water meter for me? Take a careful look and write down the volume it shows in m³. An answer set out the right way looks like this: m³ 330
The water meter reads m³ 66.0337
